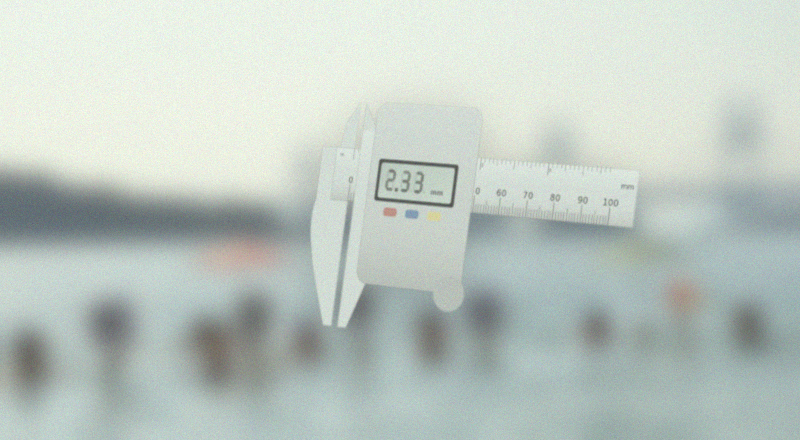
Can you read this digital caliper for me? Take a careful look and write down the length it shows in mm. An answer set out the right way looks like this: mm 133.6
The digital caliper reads mm 2.33
